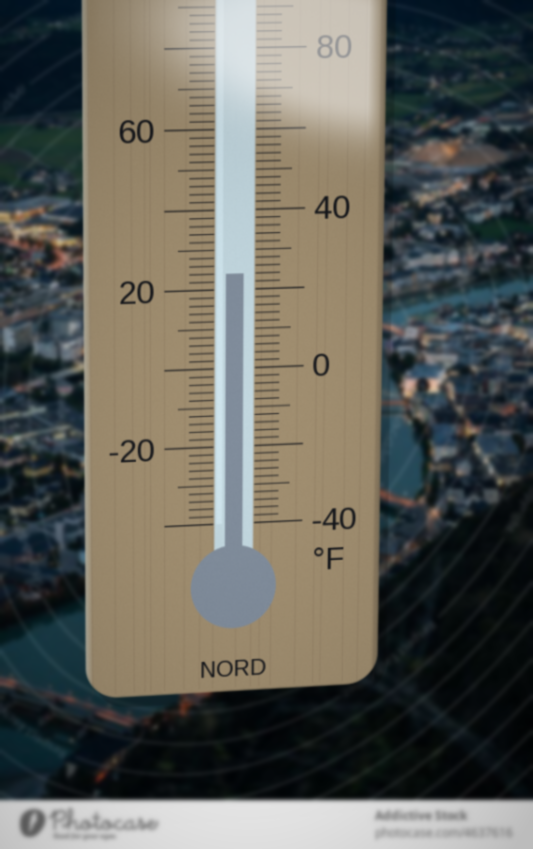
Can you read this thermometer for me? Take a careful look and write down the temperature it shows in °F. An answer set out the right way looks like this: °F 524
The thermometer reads °F 24
